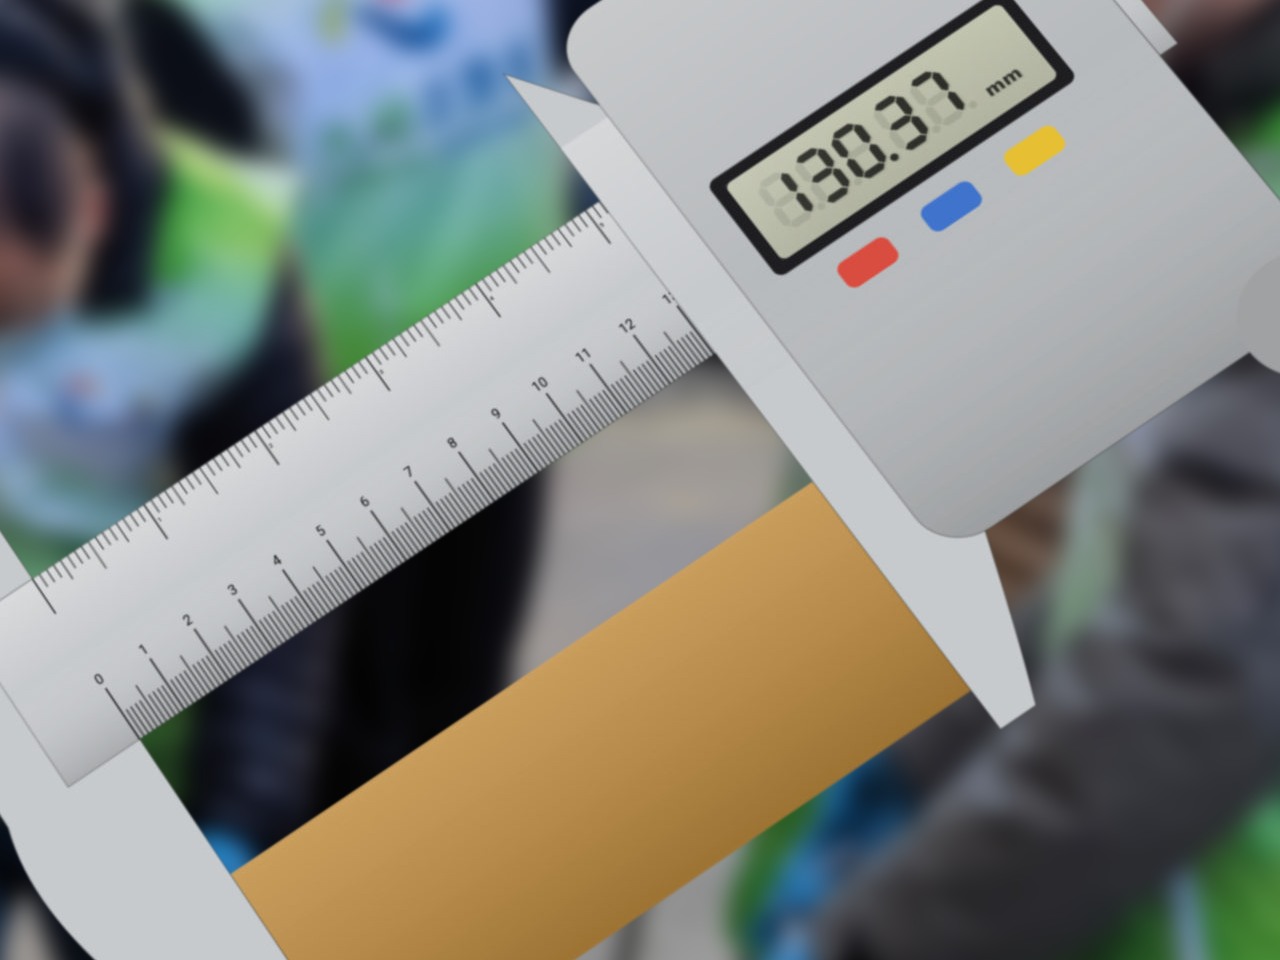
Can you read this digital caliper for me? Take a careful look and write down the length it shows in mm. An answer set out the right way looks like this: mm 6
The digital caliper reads mm 130.37
